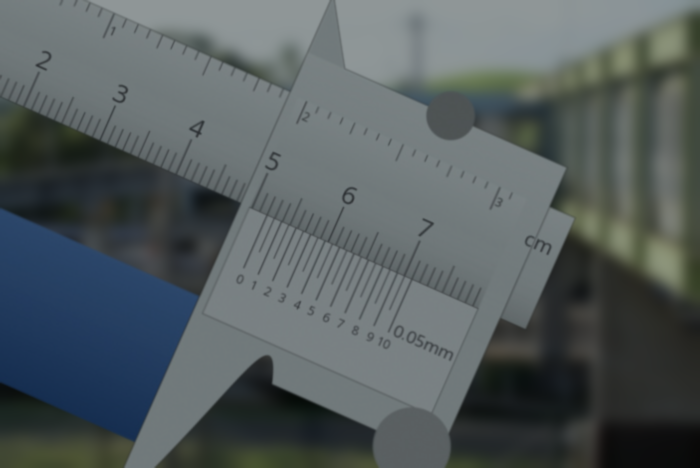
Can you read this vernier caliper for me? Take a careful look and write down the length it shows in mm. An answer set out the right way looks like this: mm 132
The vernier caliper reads mm 52.0
